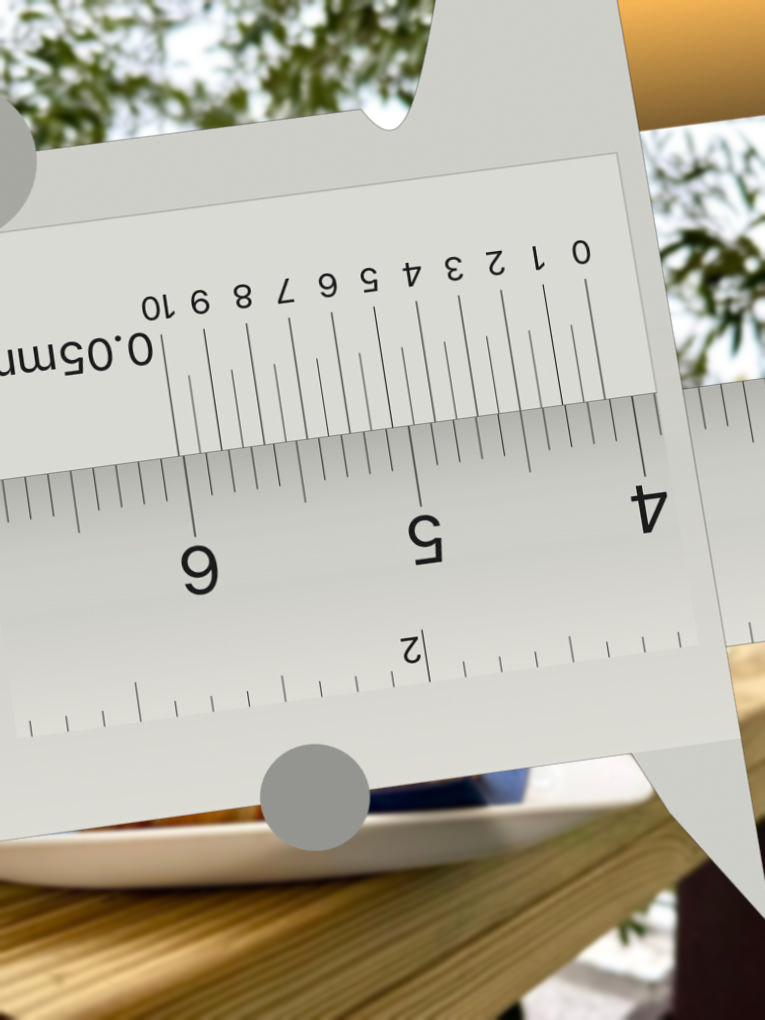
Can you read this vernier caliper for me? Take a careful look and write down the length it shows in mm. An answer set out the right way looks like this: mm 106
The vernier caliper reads mm 41.2
